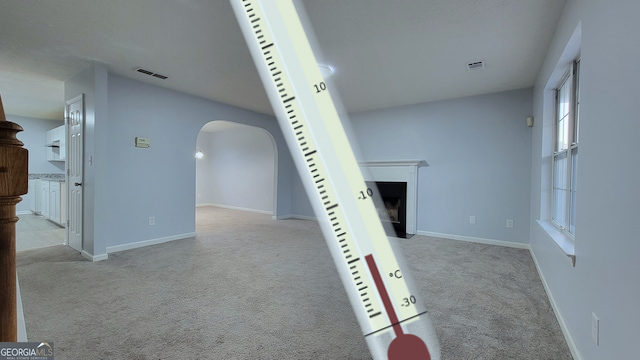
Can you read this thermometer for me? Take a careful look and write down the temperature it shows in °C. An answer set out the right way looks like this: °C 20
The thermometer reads °C -20
